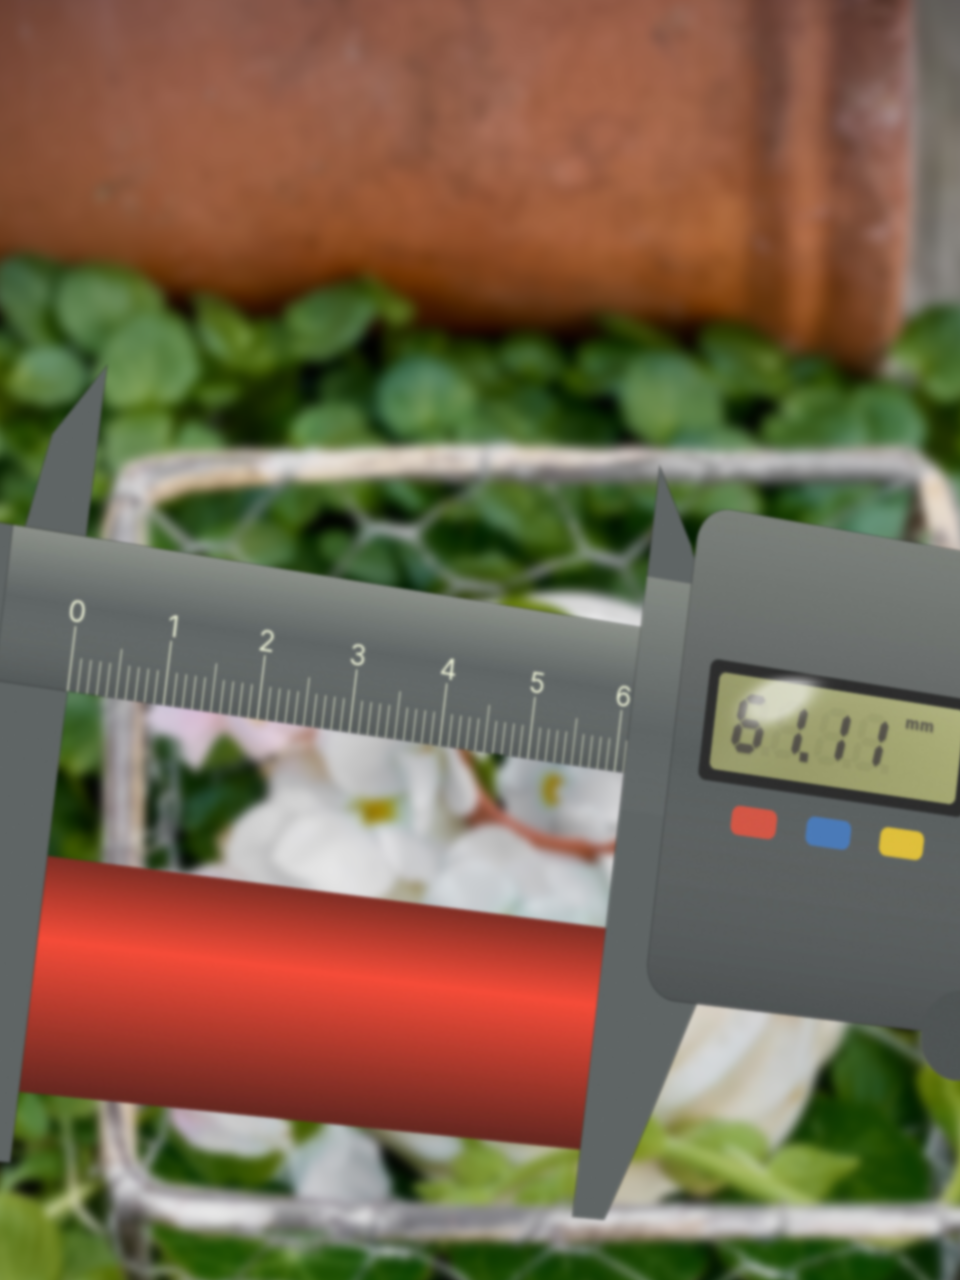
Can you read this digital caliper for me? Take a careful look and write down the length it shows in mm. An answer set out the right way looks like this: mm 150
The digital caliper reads mm 61.11
